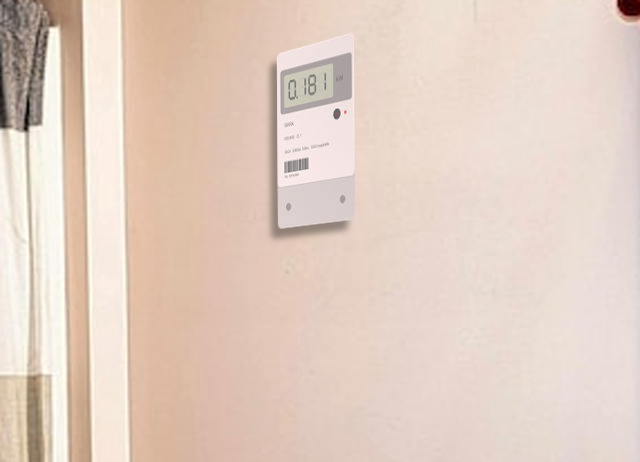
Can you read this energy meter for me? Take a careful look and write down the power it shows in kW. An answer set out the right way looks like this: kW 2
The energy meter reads kW 0.181
